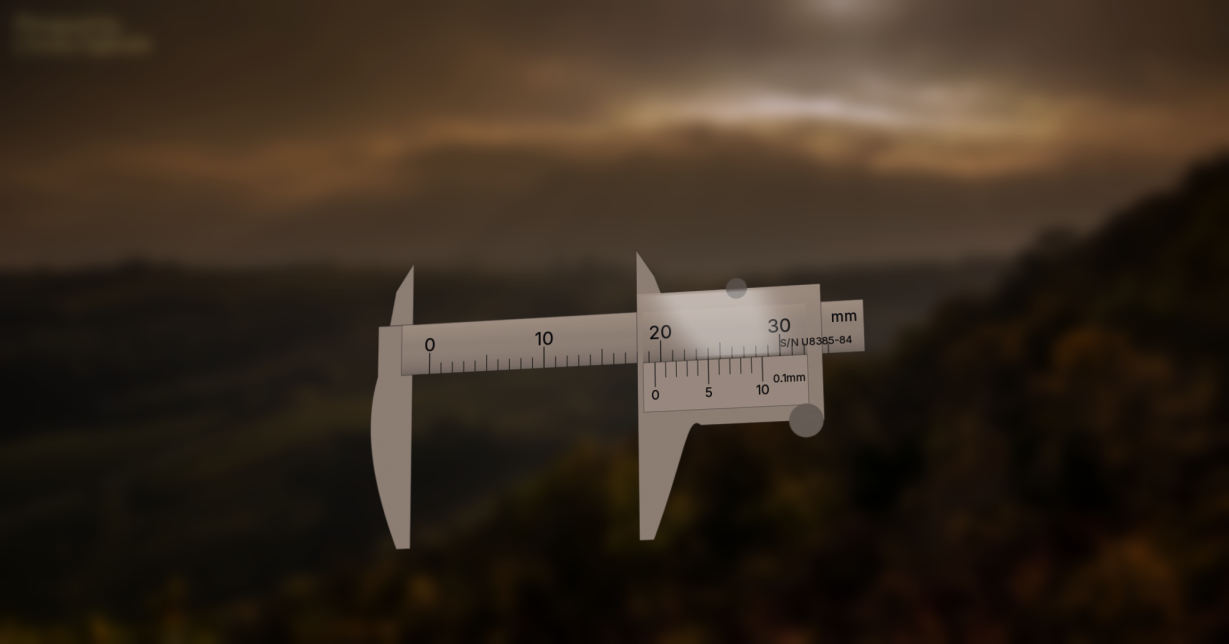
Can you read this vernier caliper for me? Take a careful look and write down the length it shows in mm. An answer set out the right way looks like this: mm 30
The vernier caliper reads mm 19.5
